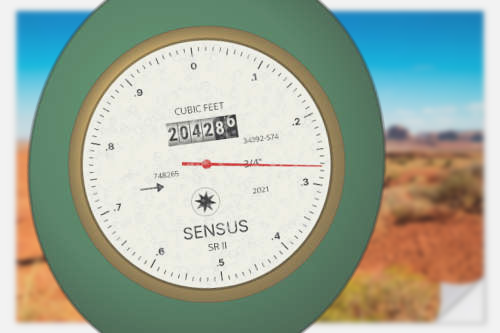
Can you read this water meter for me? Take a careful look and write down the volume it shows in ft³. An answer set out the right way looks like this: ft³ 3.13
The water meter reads ft³ 204286.27
